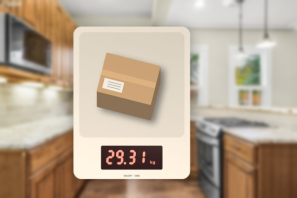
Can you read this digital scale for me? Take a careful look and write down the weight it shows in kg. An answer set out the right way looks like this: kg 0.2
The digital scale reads kg 29.31
